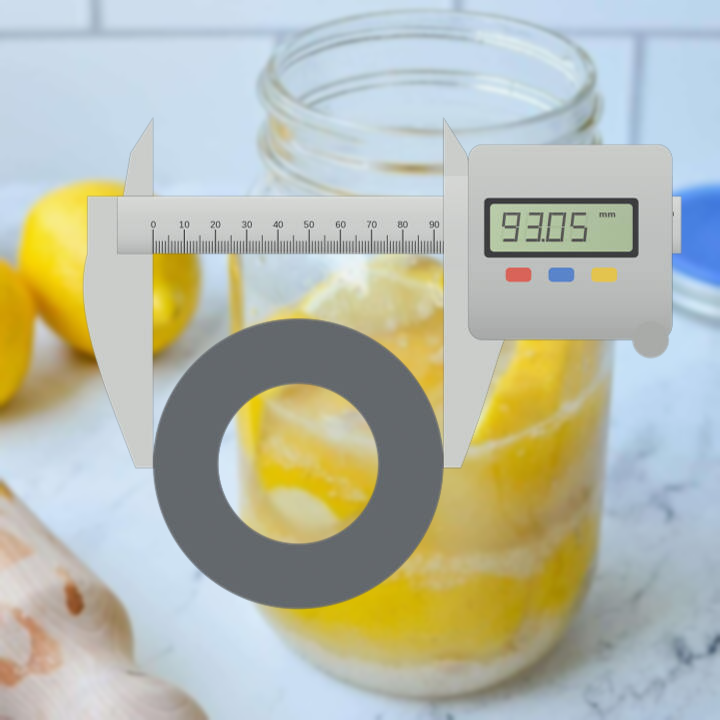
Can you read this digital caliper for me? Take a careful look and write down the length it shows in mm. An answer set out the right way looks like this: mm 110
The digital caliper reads mm 93.05
